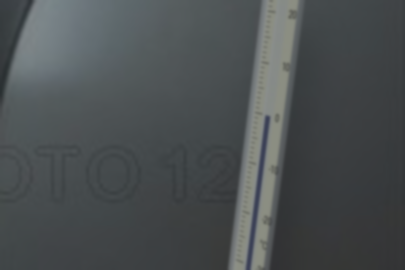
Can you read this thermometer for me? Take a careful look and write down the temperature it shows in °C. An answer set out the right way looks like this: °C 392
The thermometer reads °C 0
